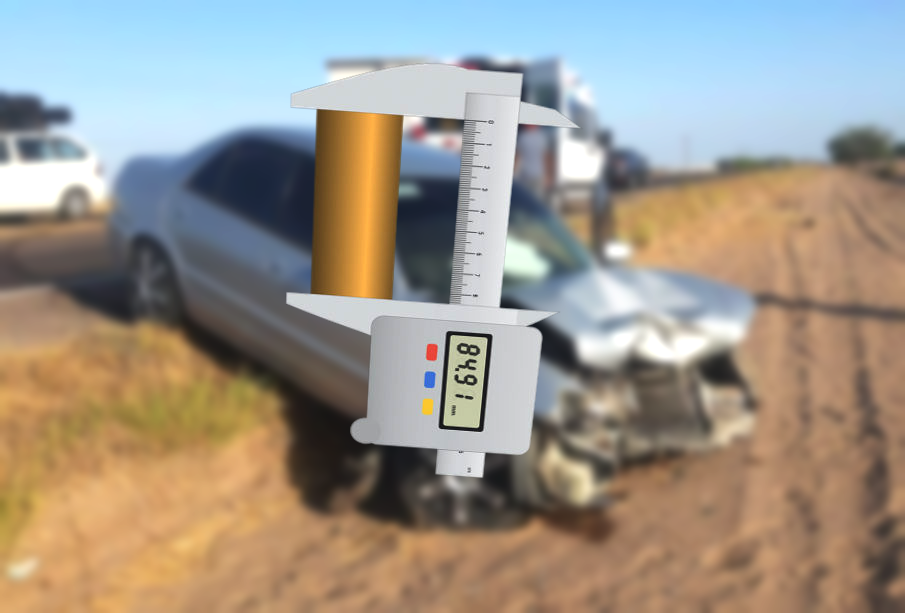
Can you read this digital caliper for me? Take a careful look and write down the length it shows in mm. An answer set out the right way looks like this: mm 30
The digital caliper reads mm 84.91
